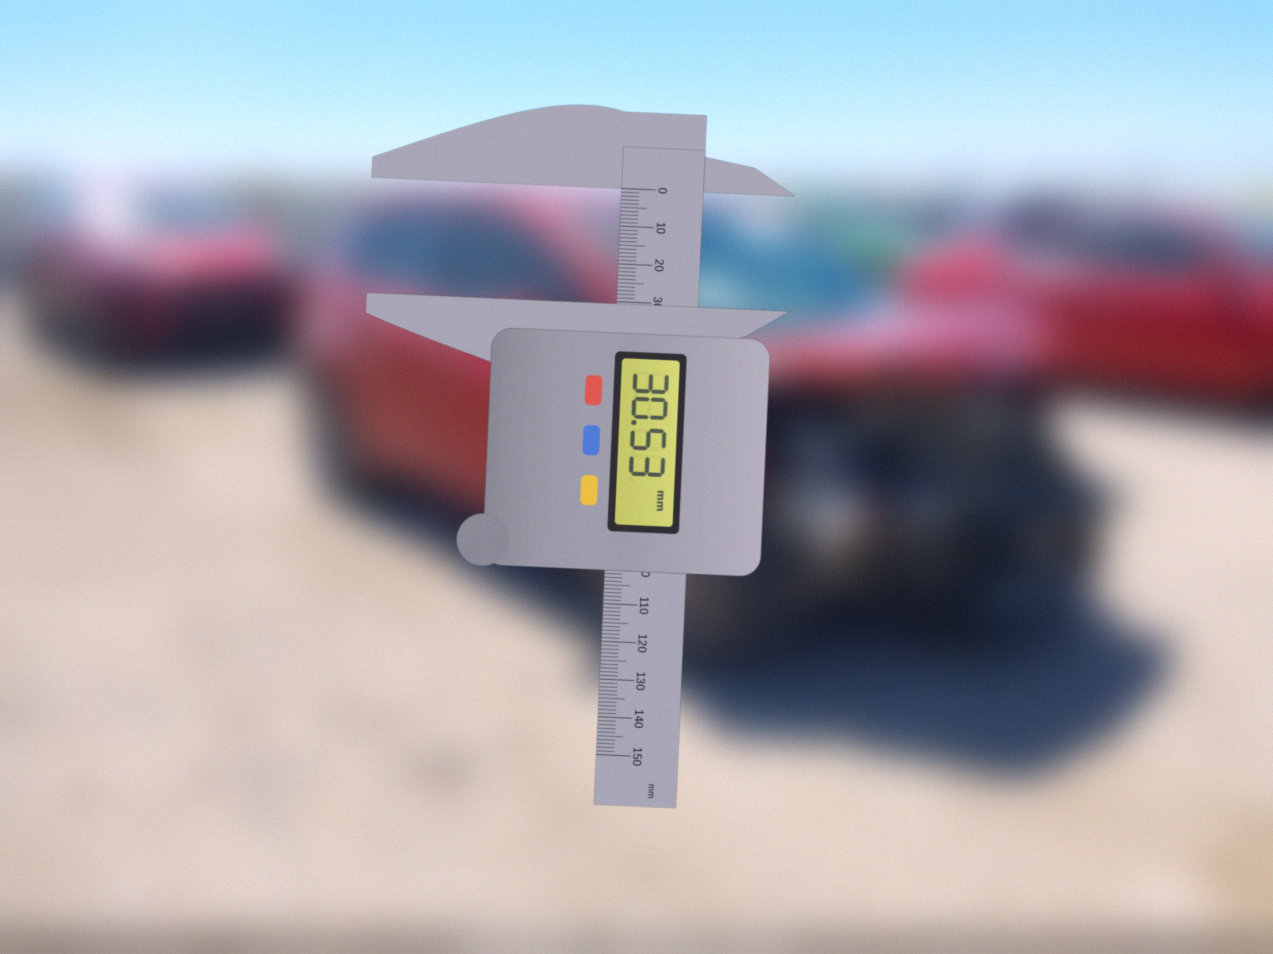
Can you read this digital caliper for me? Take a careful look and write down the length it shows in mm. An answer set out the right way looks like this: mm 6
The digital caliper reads mm 30.53
